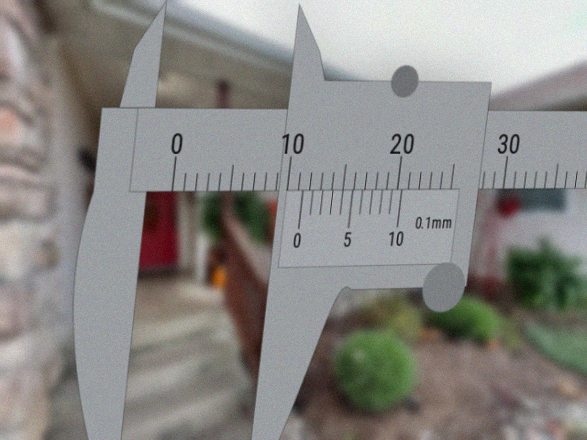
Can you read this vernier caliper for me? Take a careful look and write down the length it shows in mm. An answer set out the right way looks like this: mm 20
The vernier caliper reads mm 11.4
